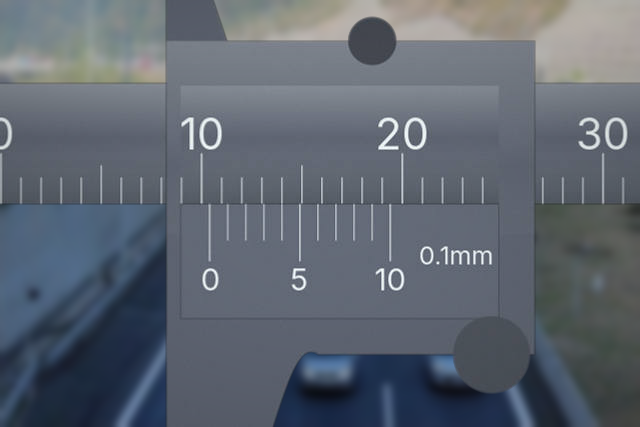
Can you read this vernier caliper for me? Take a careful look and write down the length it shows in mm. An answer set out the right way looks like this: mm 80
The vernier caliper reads mm 10.4
